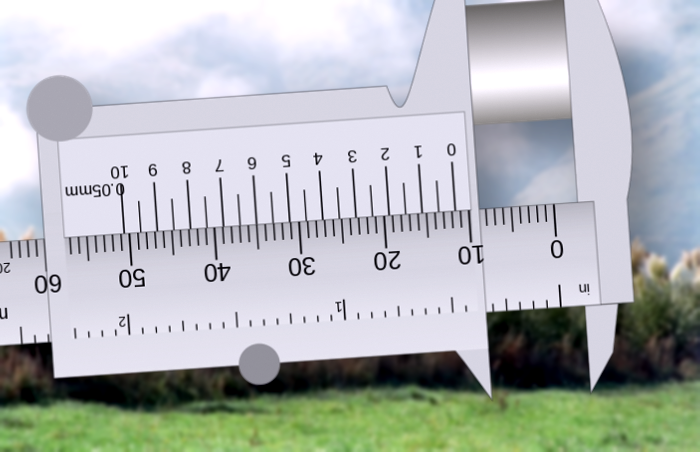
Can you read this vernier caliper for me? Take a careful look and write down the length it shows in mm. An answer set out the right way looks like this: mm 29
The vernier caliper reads mm 11.6
